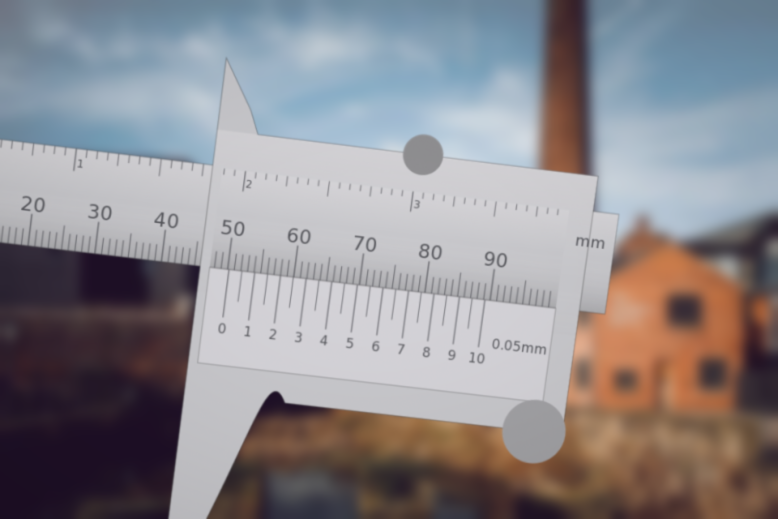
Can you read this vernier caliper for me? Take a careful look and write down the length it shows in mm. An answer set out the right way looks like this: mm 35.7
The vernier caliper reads mm 50.2
